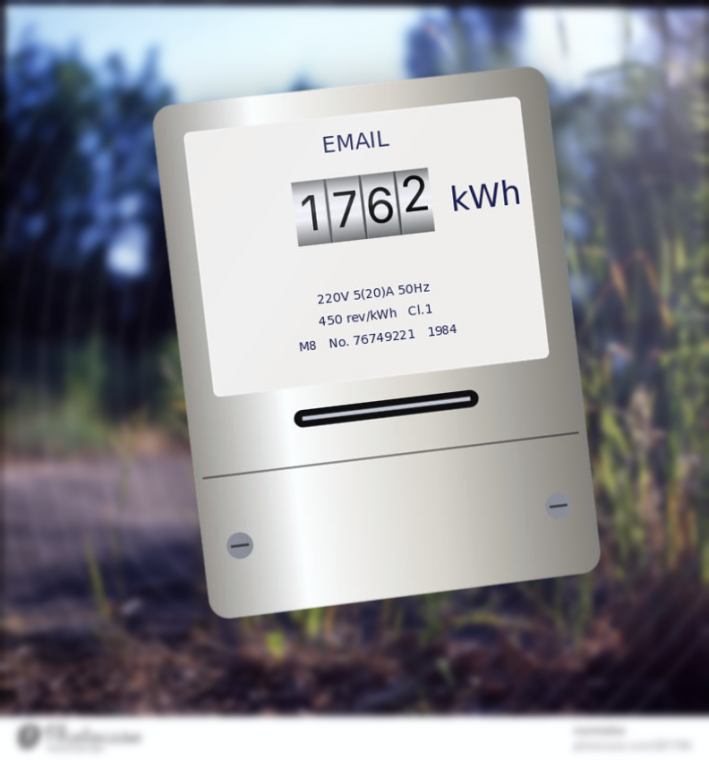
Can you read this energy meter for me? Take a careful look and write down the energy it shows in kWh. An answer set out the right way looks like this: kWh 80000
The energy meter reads kWh 1762
